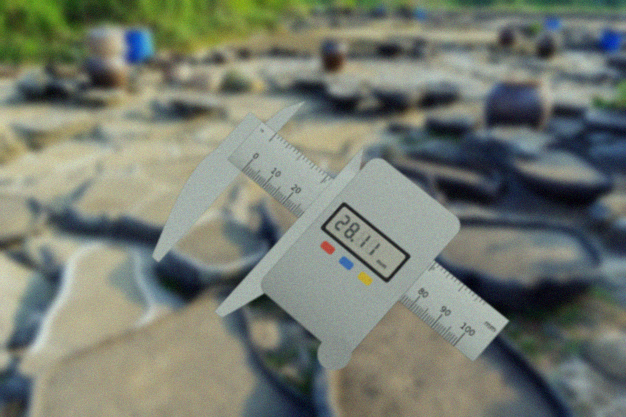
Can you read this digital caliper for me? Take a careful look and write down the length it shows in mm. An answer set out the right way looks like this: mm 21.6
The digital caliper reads mm 28.11
